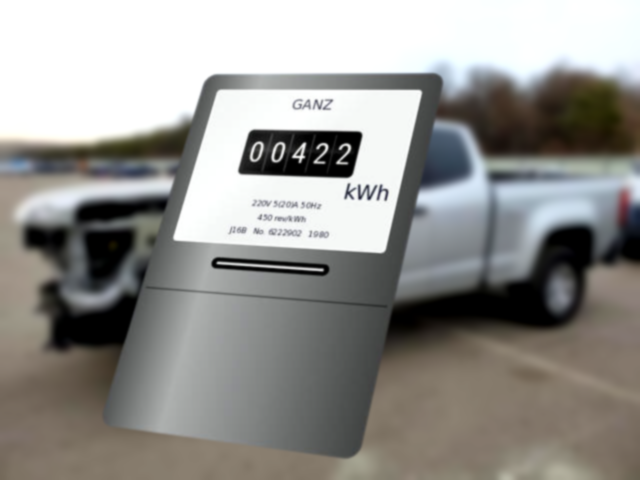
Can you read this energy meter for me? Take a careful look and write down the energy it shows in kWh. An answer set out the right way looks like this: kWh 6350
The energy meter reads kWh 422
